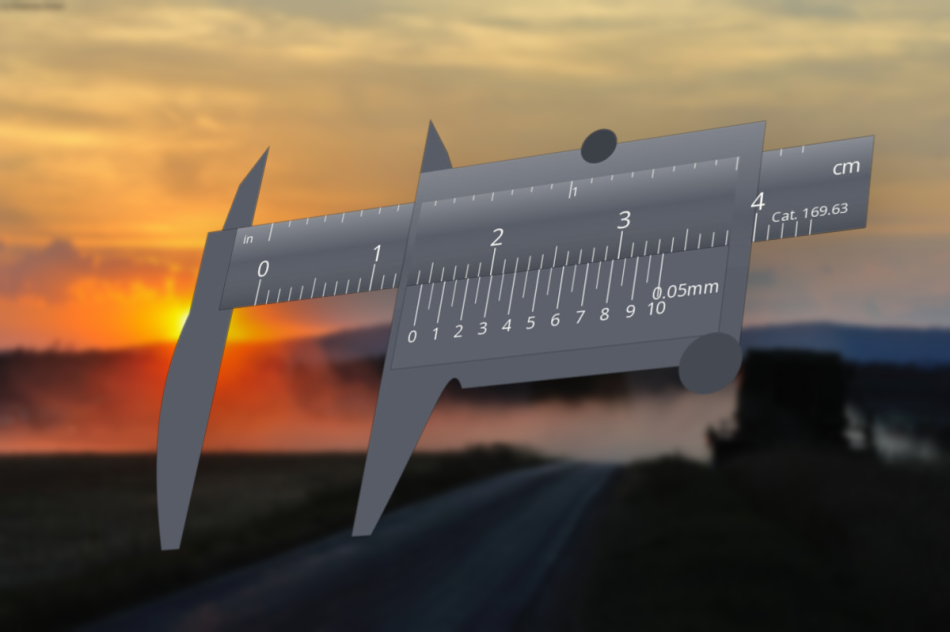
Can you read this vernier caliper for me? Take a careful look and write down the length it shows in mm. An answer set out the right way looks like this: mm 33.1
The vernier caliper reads mm 14.4
